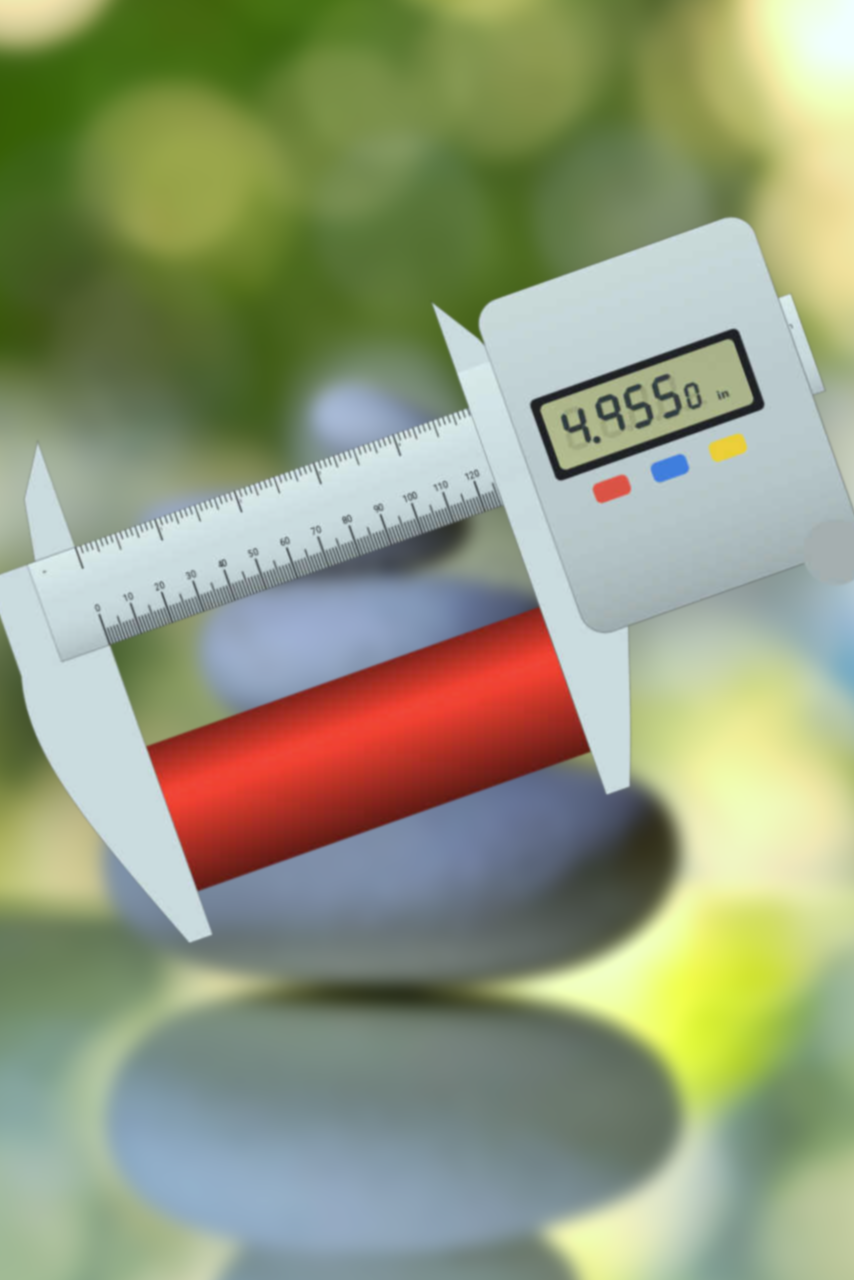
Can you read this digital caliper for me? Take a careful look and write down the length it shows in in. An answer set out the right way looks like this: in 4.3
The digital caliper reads in 4.9550
